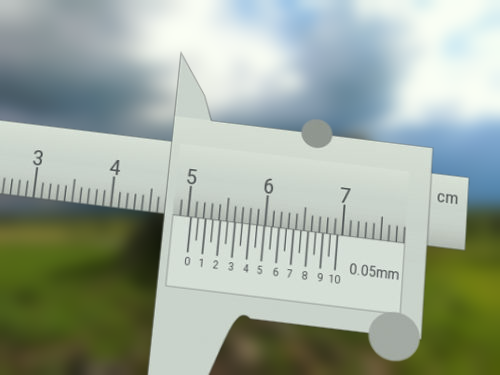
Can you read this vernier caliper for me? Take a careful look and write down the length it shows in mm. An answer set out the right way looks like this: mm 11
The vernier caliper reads mm 50.4
